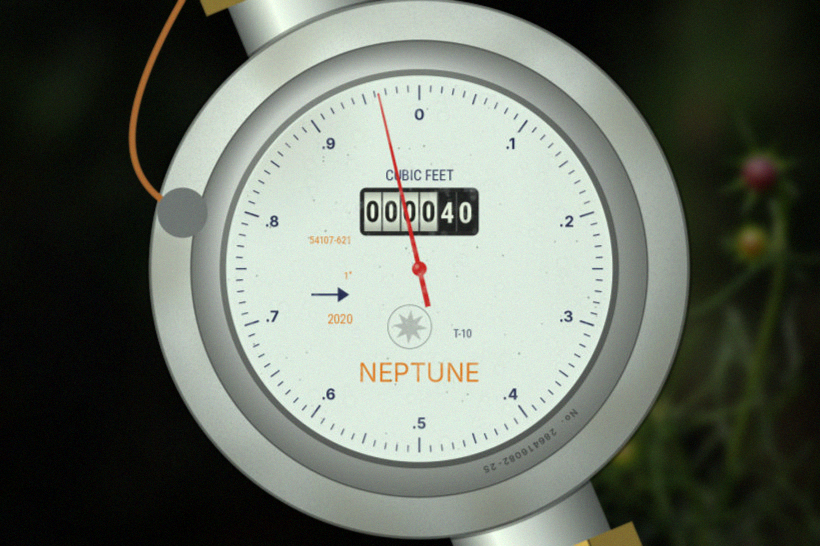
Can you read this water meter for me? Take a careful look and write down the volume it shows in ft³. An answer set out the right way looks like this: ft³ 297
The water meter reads ft³ 39.96
